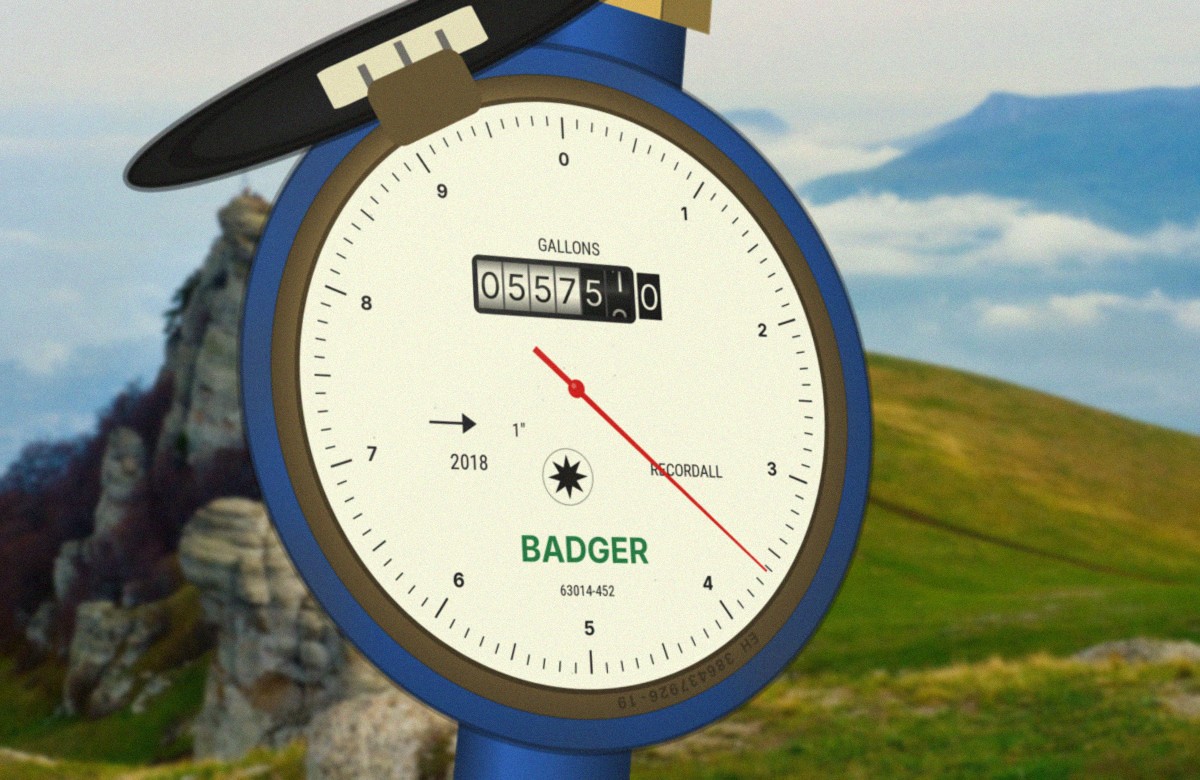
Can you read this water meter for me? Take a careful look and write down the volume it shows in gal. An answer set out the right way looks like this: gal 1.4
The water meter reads gal 557513.6
